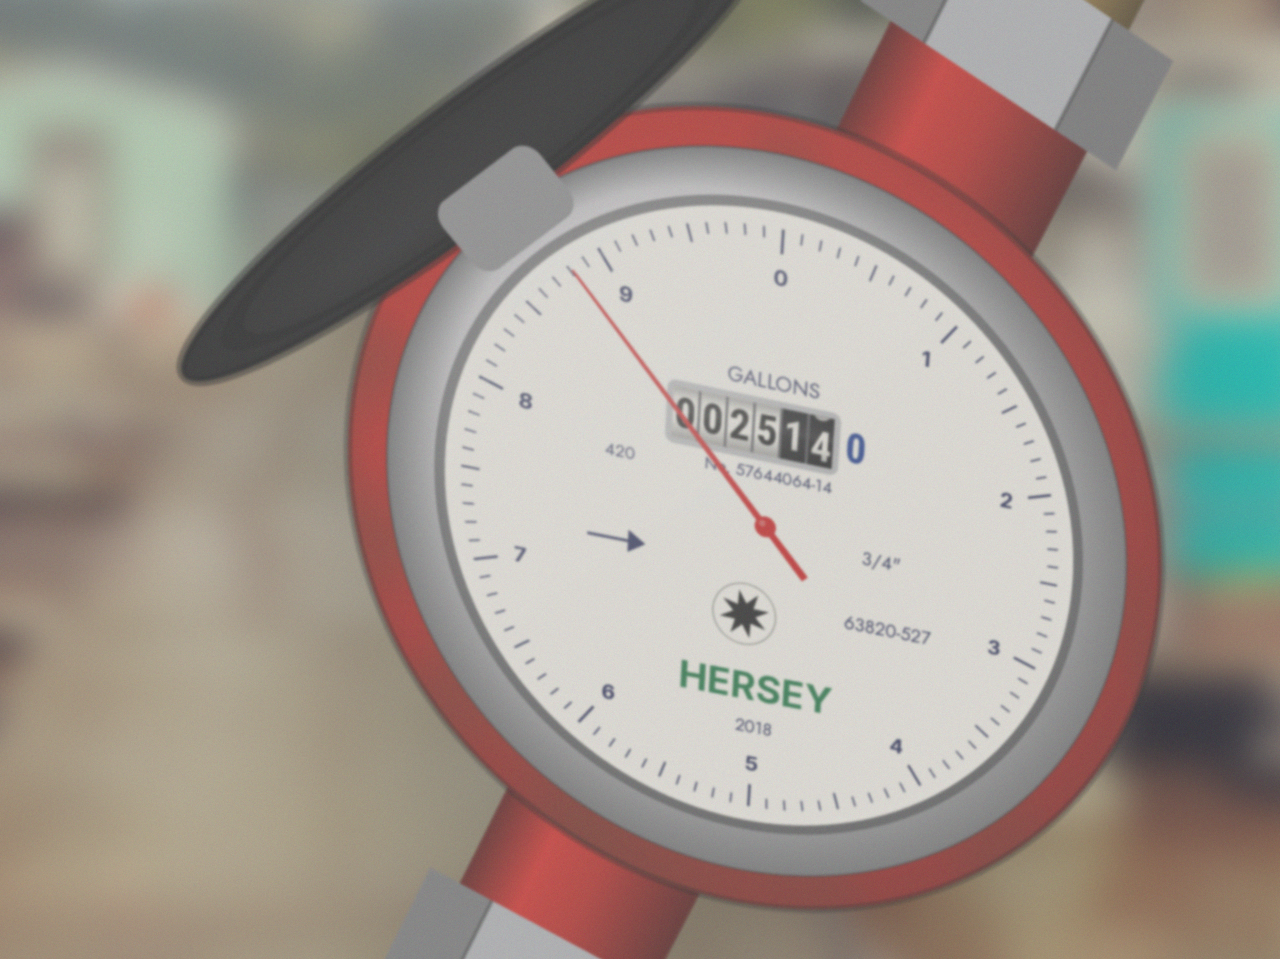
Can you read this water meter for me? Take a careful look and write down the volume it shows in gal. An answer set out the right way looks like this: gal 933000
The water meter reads gal 25138.8
